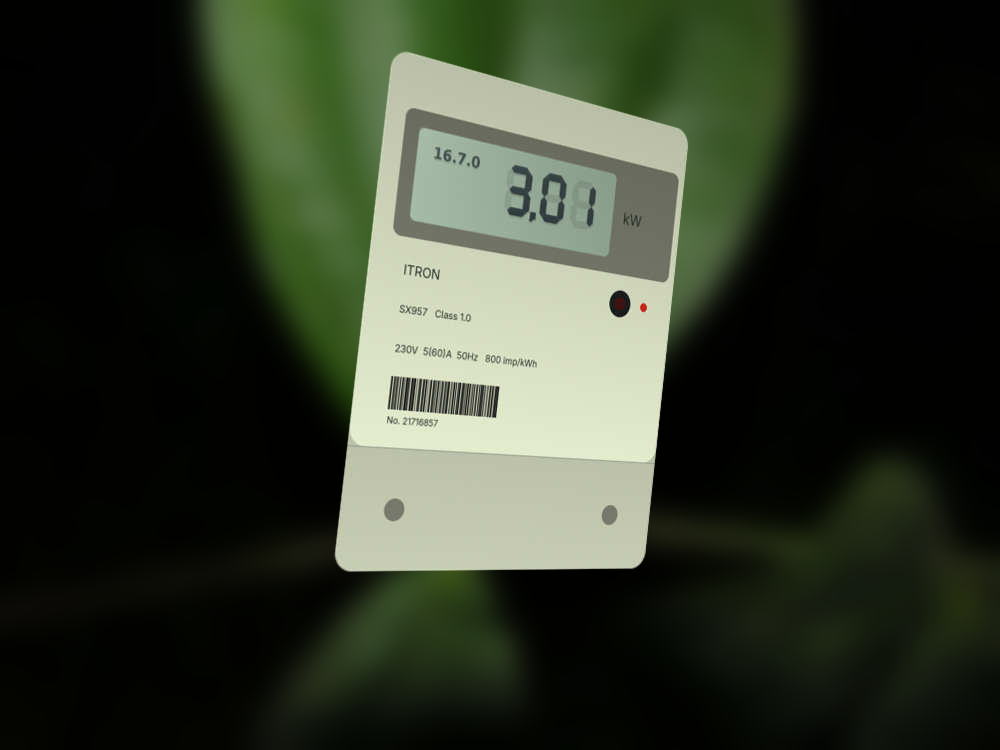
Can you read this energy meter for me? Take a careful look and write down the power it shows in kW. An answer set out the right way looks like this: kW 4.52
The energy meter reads kW 3.01
